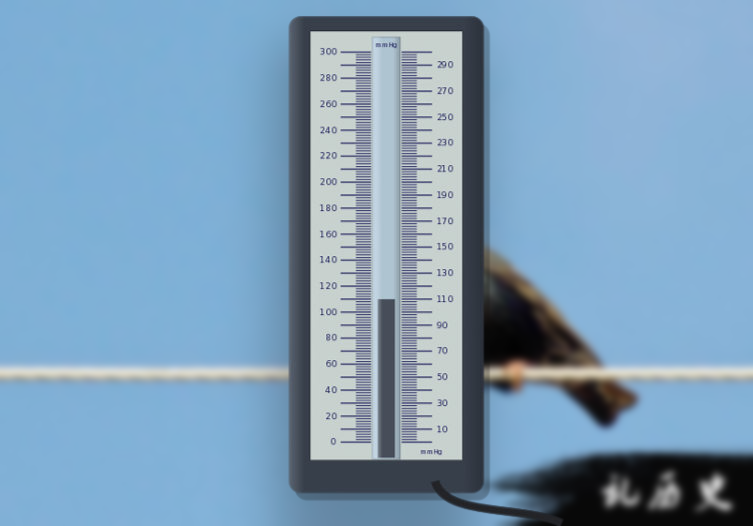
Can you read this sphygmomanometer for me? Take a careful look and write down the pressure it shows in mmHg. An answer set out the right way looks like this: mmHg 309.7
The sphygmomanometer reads mmHg 110
